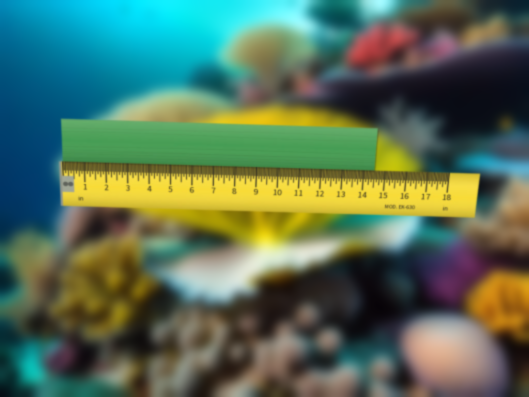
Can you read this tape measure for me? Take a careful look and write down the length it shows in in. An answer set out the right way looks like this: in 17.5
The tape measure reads in 14.5
